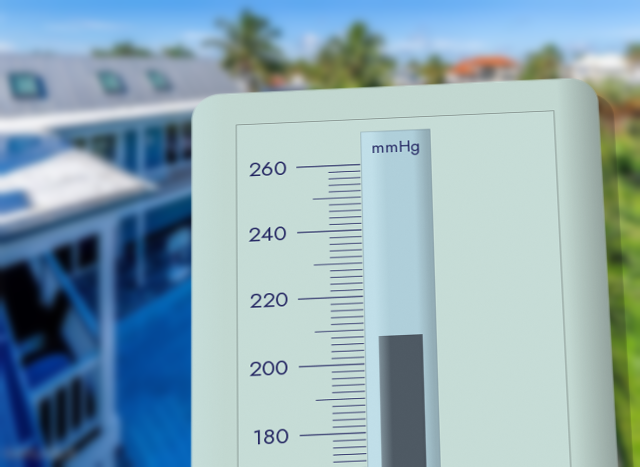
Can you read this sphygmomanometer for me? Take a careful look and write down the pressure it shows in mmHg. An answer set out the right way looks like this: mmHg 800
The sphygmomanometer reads mmHg 208
